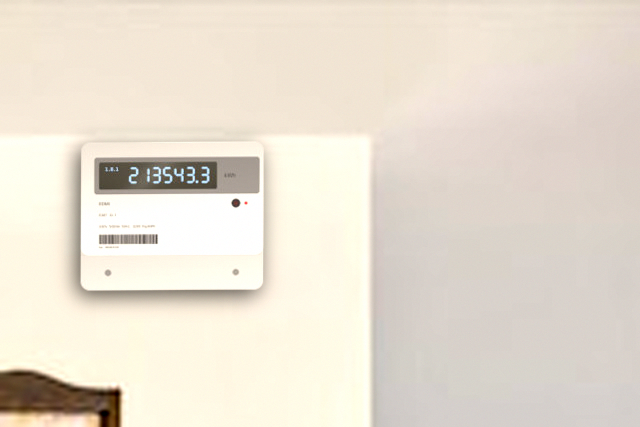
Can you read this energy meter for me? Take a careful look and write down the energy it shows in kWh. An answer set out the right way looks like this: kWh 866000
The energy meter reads kWh 213543.3
